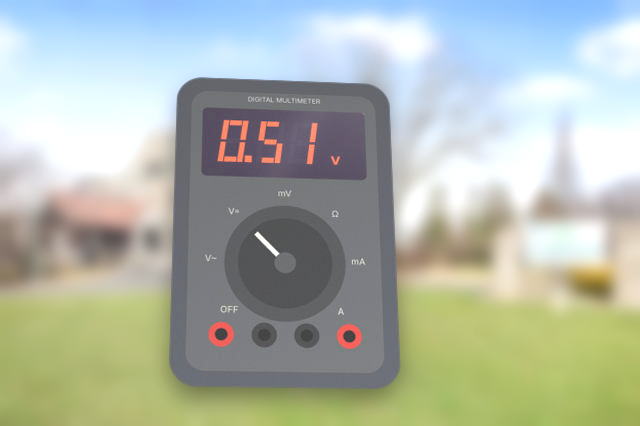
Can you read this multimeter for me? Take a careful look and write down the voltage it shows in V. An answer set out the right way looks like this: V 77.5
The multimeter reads V 0.51
